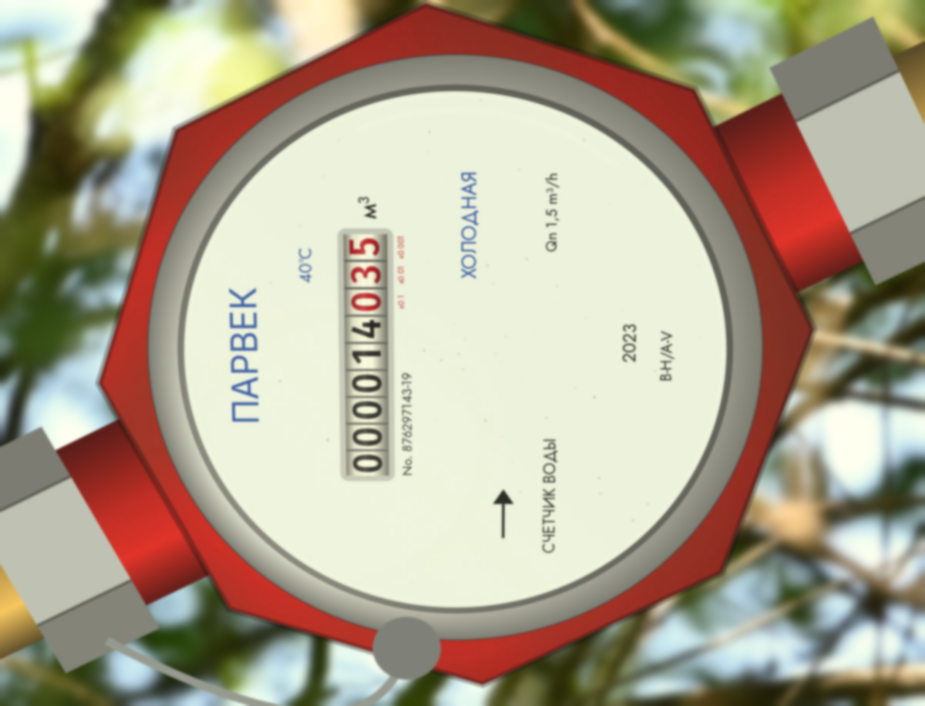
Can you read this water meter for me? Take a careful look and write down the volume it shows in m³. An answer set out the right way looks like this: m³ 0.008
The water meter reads m³ 14.035
